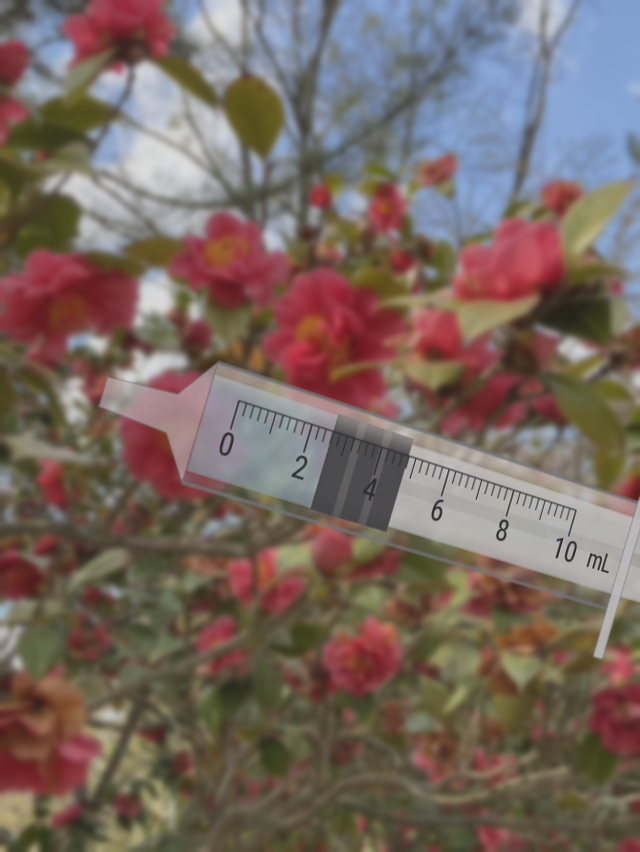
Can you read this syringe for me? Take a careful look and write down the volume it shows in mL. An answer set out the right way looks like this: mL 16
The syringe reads mL 2.6
